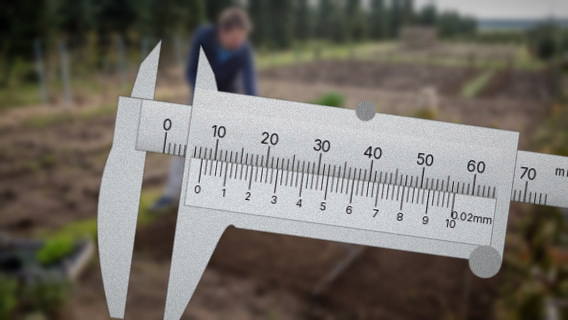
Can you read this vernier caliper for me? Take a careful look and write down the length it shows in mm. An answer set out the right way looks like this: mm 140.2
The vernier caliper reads mm 7.5
